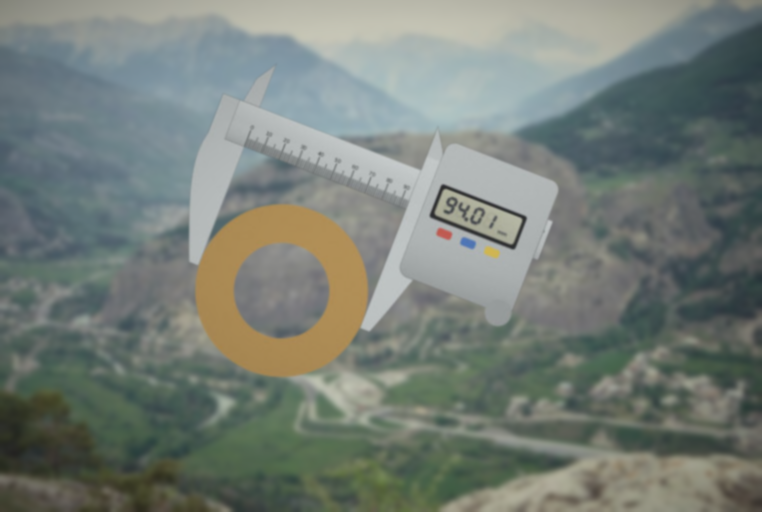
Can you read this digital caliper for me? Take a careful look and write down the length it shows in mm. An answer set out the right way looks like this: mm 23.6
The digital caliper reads mm 94.01
